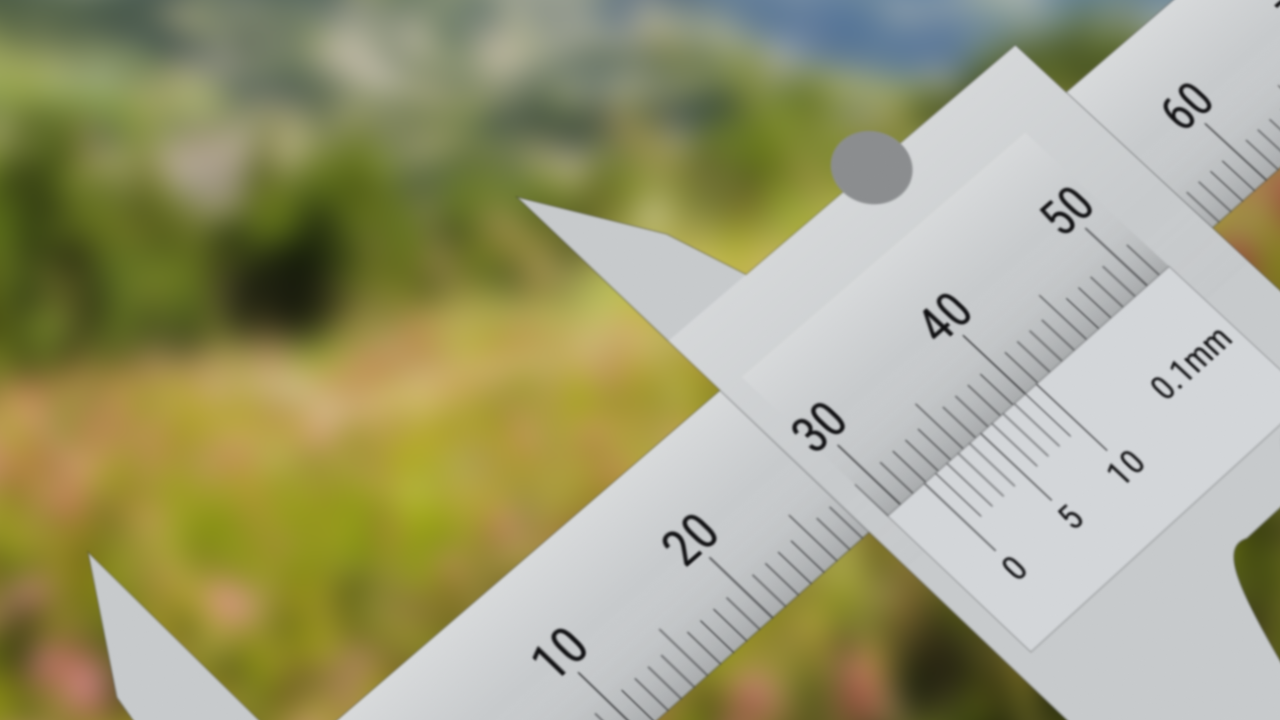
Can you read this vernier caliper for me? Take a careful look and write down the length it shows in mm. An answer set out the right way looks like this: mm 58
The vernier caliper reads mm 31.9
